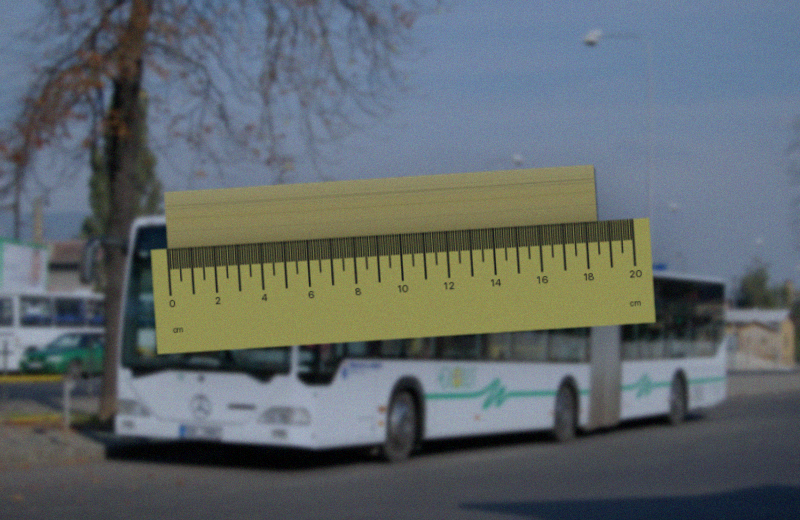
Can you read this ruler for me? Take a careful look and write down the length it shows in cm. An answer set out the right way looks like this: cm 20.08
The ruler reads cm 18.5
